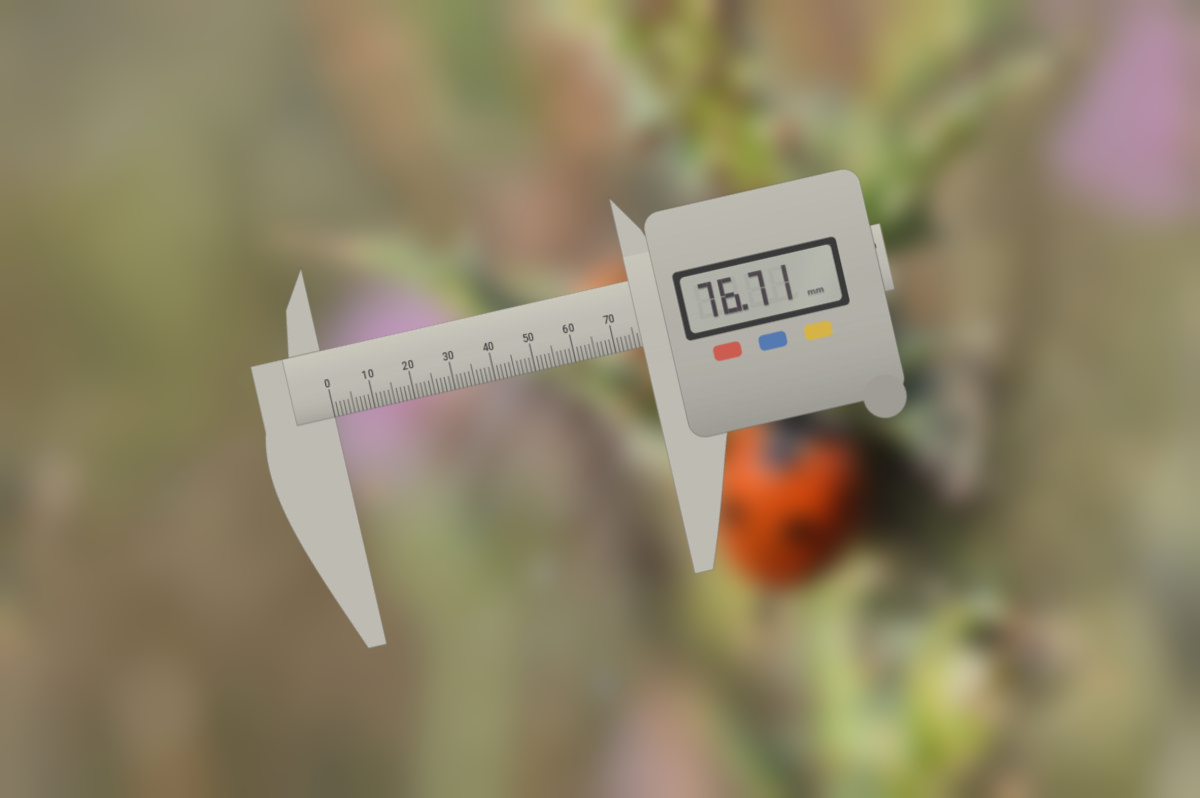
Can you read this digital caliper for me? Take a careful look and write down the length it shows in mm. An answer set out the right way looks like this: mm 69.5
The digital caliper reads mm 76.71
